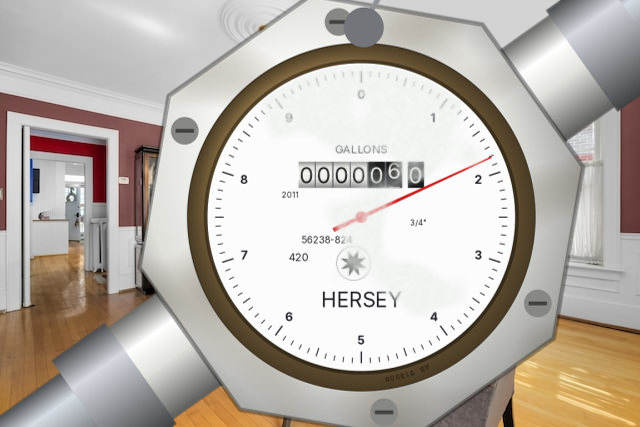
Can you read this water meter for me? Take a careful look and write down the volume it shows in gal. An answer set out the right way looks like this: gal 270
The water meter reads gal 61.8
